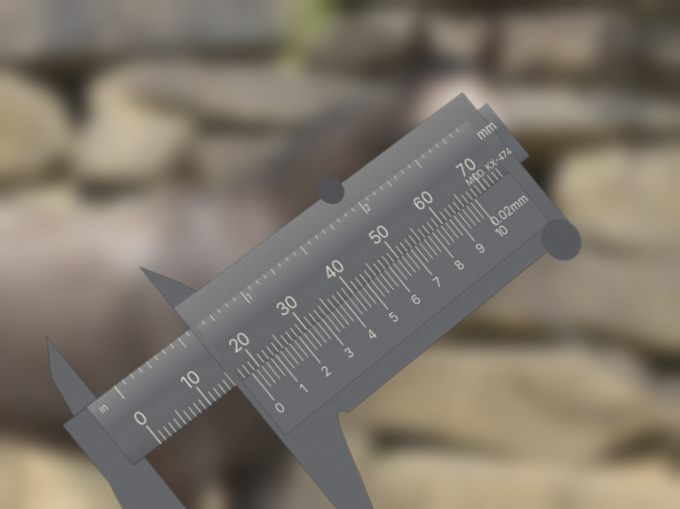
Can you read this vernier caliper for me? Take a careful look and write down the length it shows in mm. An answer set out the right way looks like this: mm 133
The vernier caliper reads mm 18.4
